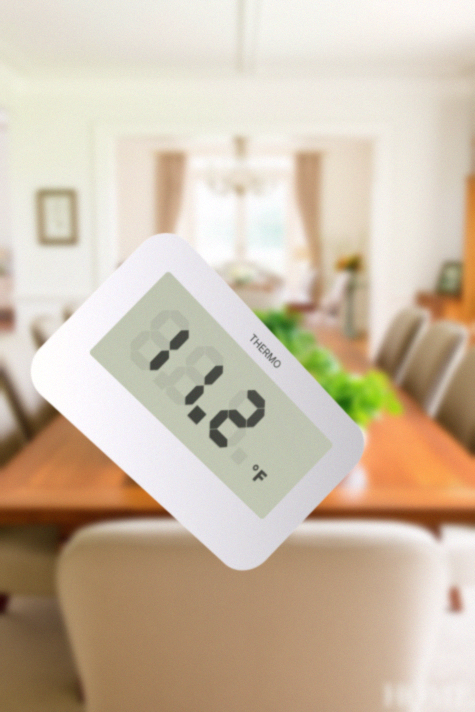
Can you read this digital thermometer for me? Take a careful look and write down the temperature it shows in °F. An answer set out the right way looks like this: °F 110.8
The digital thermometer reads °F 11.2
